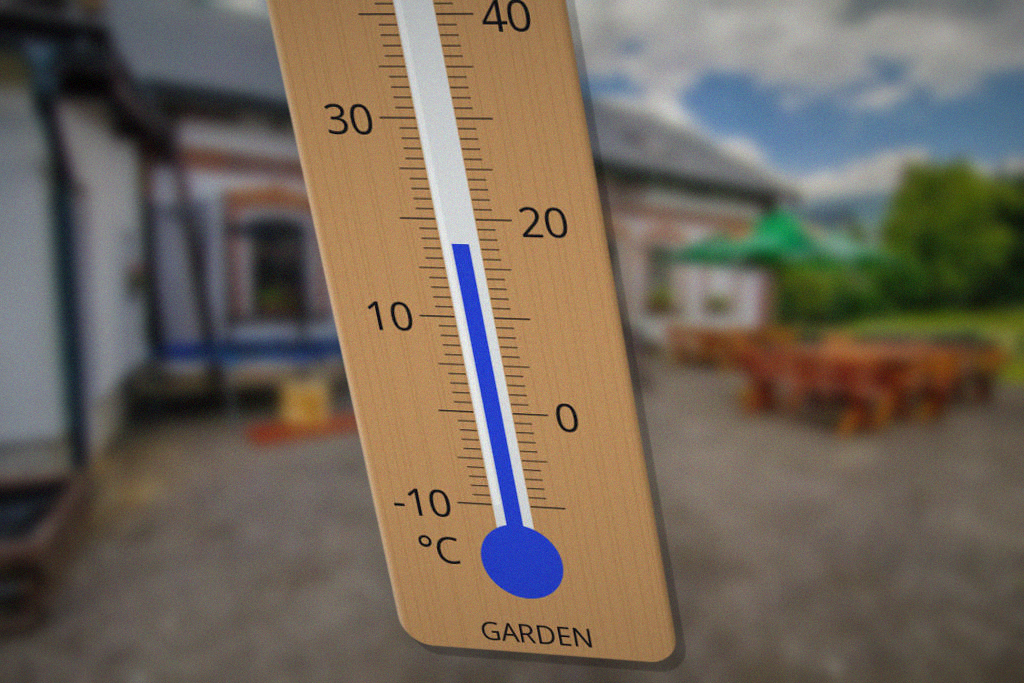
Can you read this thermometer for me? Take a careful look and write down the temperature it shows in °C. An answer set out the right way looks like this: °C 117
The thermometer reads °C 17.5
